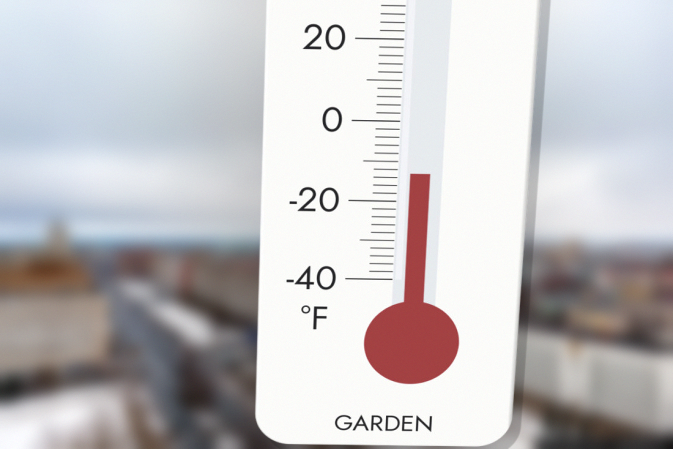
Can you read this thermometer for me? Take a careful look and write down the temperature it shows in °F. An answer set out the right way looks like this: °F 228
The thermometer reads °F -13
